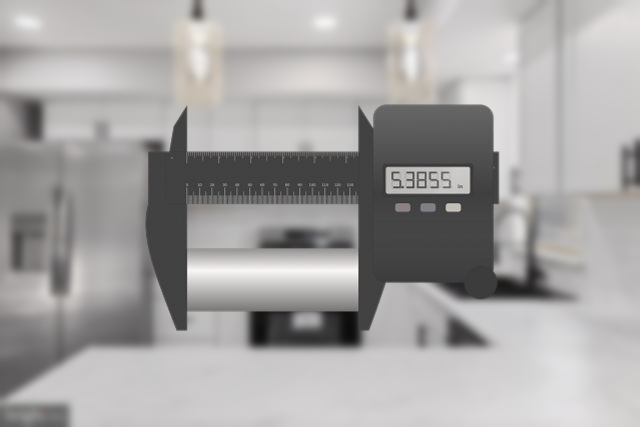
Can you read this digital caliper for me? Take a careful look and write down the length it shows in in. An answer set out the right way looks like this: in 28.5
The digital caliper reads in 5.3855
